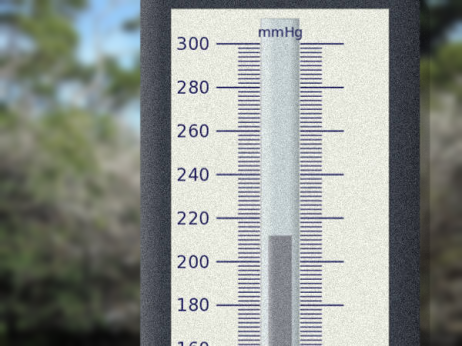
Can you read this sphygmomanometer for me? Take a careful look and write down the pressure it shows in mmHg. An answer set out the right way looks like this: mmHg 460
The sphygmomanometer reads mmHg 212
